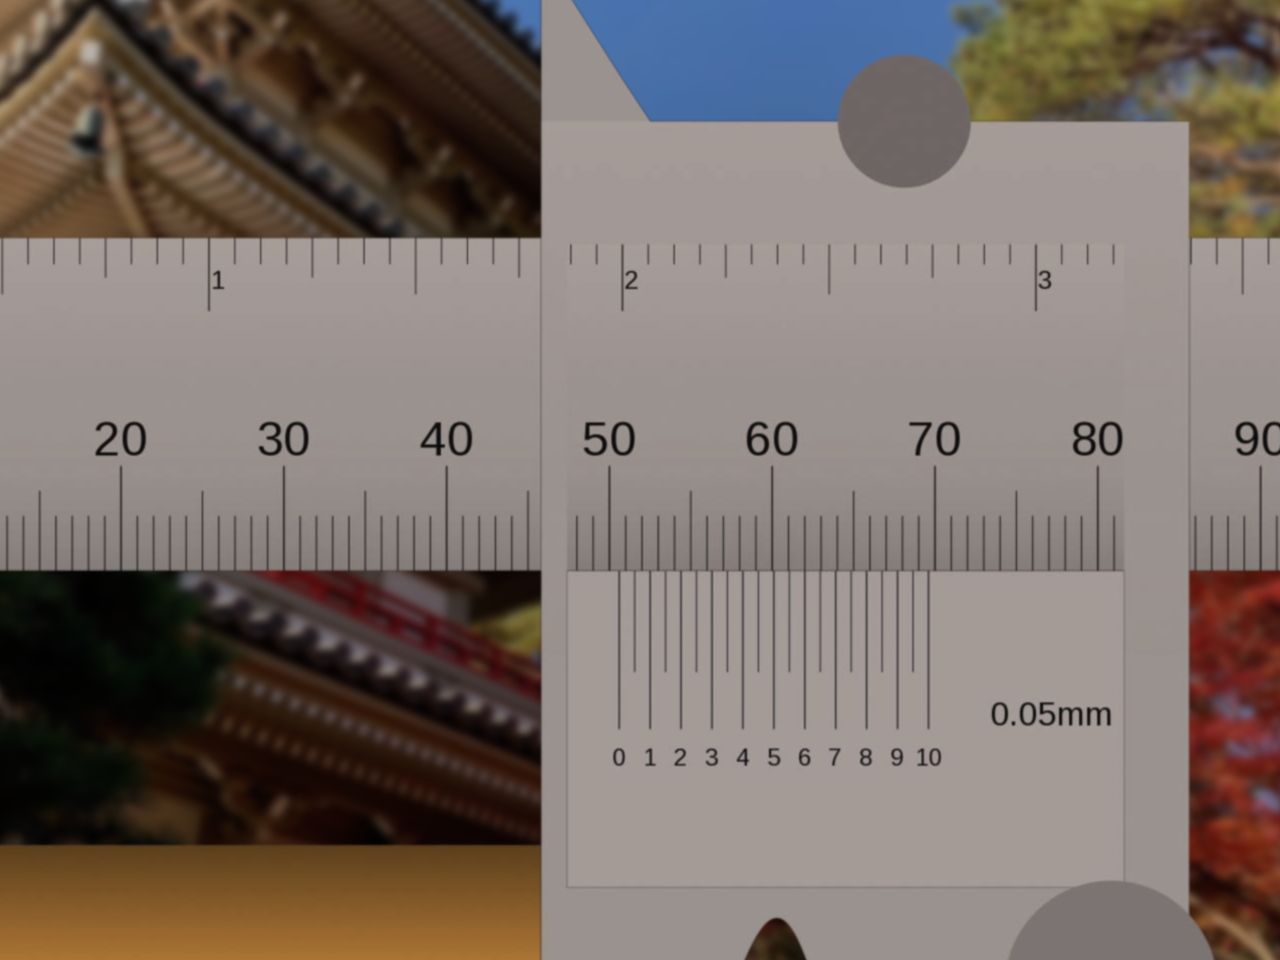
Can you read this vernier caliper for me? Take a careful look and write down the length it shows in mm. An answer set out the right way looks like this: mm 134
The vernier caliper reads mm 50.6
